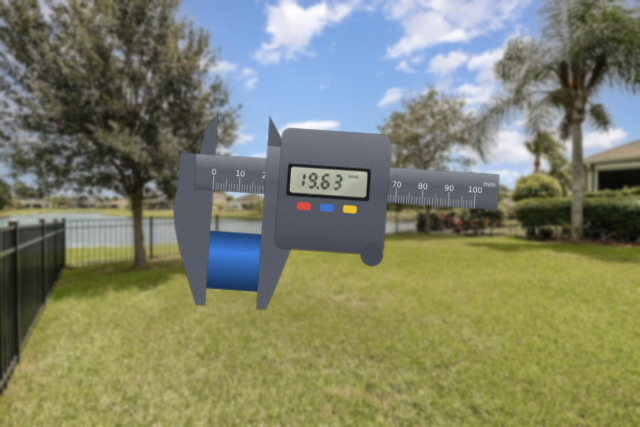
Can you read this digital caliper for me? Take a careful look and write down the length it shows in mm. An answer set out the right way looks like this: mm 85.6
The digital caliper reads mm 19.63
